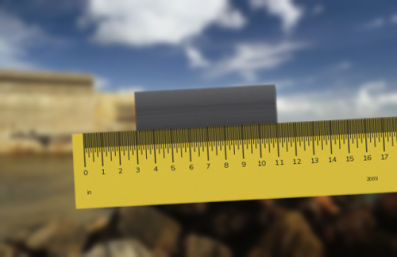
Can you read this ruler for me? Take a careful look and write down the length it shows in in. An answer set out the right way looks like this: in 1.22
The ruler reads in 8
